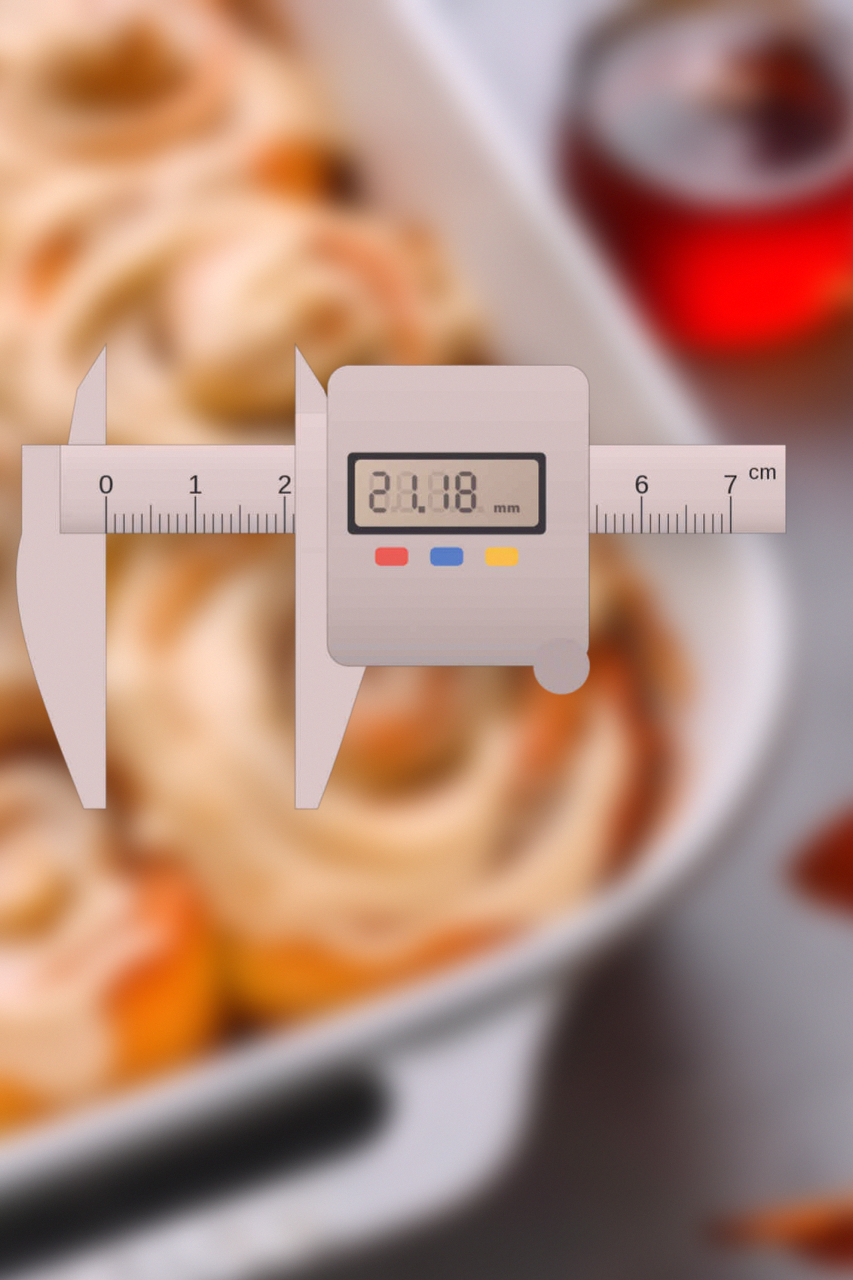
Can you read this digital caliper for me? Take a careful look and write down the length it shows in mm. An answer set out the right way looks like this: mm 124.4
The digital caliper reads mm 21.18
